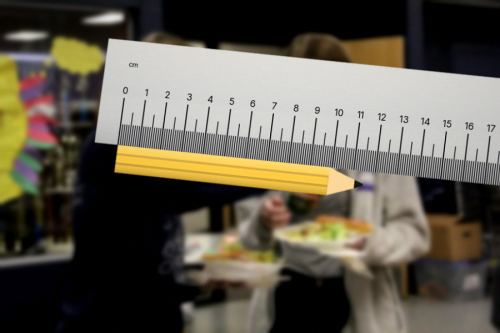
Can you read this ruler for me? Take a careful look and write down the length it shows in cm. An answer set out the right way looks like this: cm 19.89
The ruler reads cm 11.5
